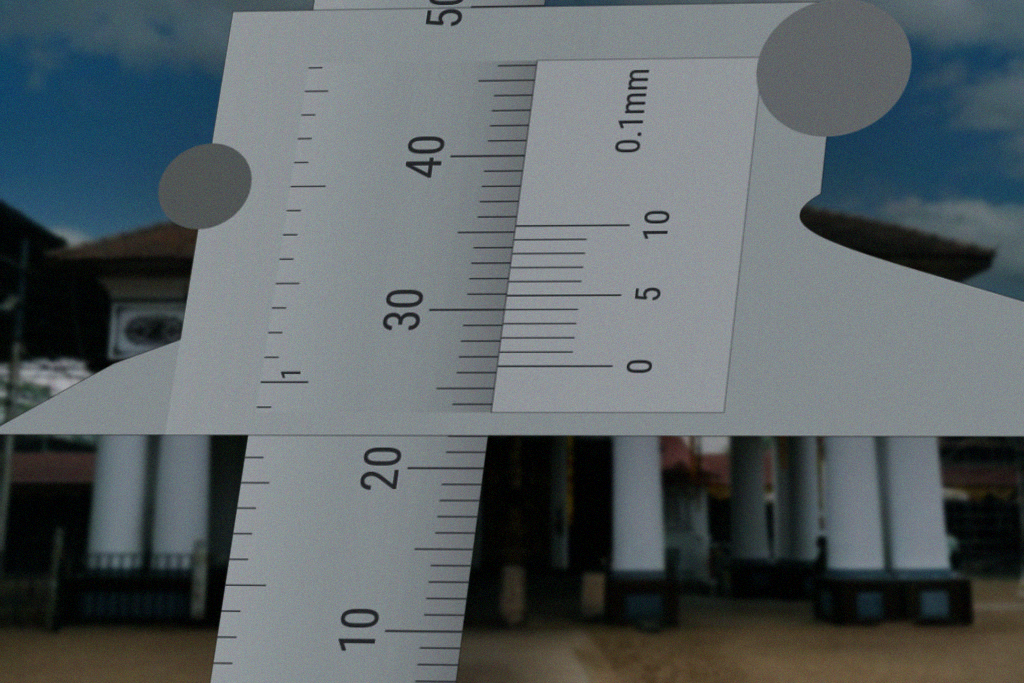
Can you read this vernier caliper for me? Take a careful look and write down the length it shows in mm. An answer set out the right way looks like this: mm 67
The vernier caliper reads mm 26.4
